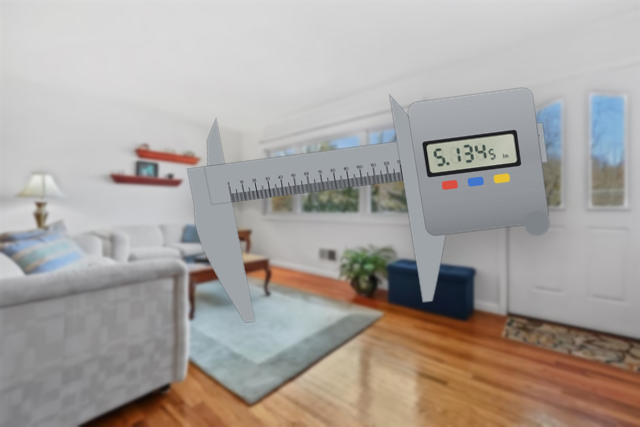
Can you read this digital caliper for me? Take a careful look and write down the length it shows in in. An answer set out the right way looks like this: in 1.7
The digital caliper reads in 5.1345
